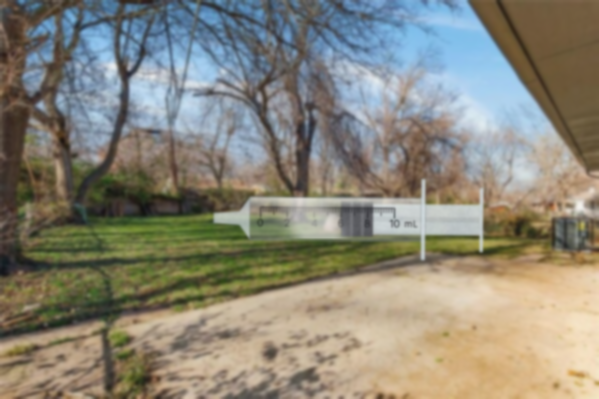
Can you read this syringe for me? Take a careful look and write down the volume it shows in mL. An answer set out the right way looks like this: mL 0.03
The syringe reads mL 6
